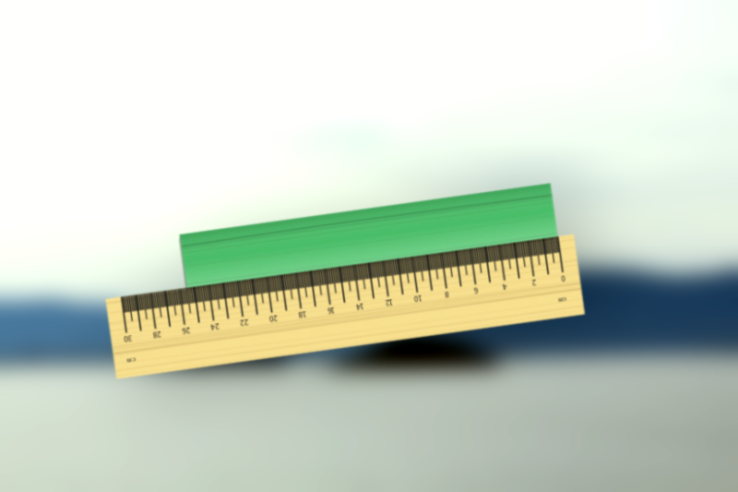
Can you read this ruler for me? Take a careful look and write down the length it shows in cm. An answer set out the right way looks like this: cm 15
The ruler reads cm 25.5
